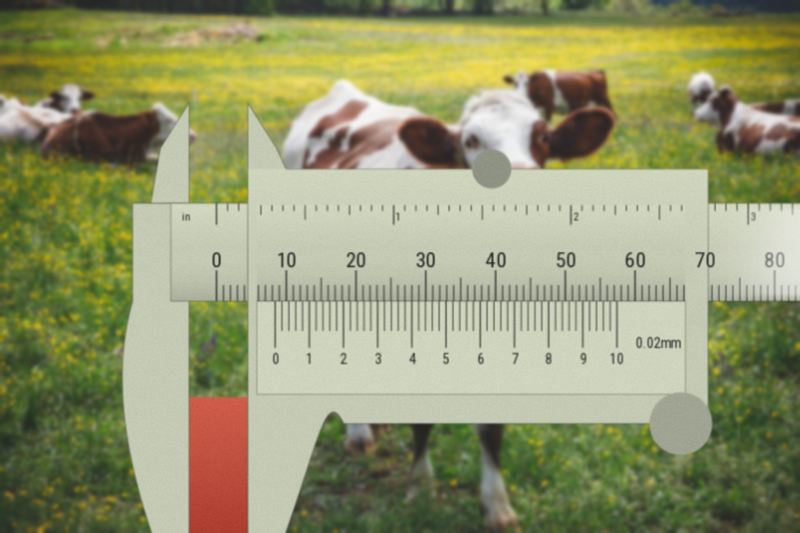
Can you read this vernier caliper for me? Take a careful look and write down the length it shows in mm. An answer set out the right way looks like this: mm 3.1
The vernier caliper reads mm 8.4
